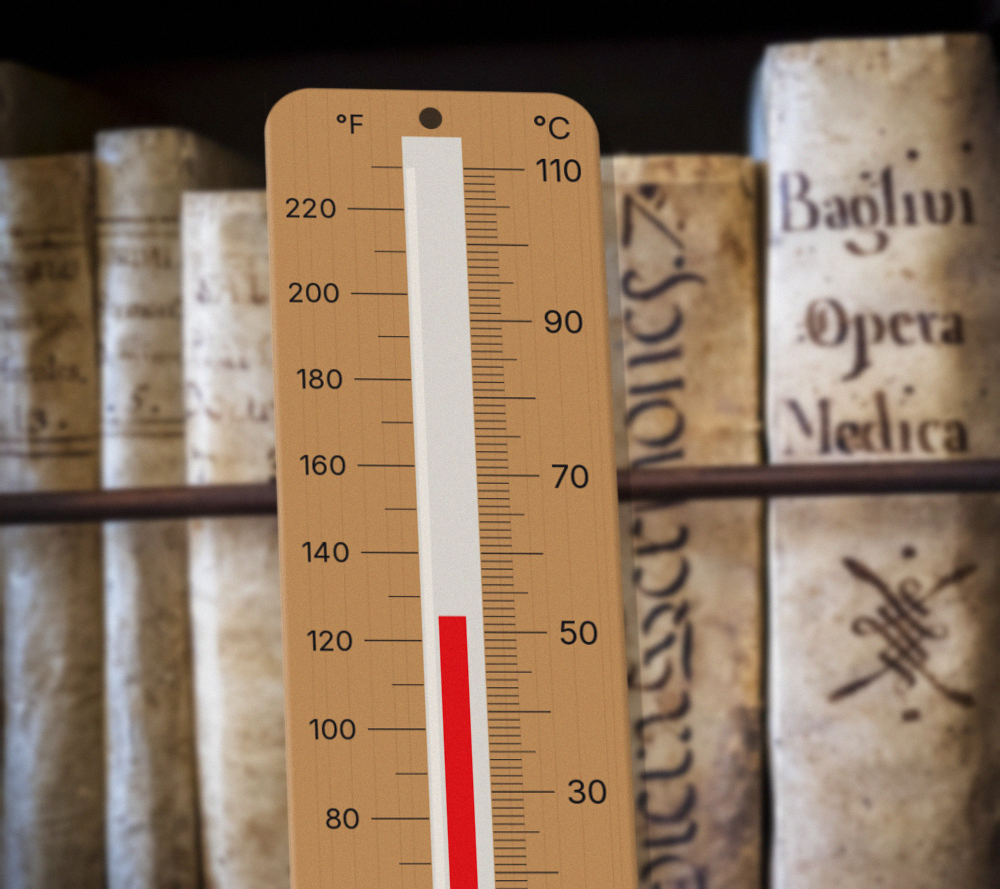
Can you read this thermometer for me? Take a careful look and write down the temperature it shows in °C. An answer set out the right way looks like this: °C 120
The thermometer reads °C 52
